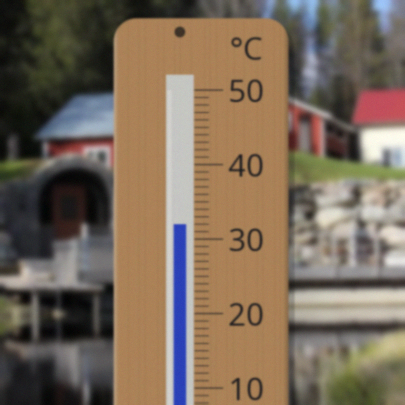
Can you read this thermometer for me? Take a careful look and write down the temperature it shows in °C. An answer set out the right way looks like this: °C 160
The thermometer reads °C 32
